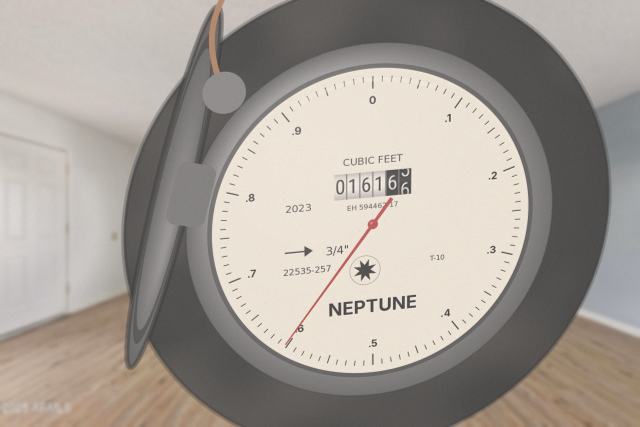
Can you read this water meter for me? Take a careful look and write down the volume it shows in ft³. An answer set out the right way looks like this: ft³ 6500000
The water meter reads ft³ 16165.60
